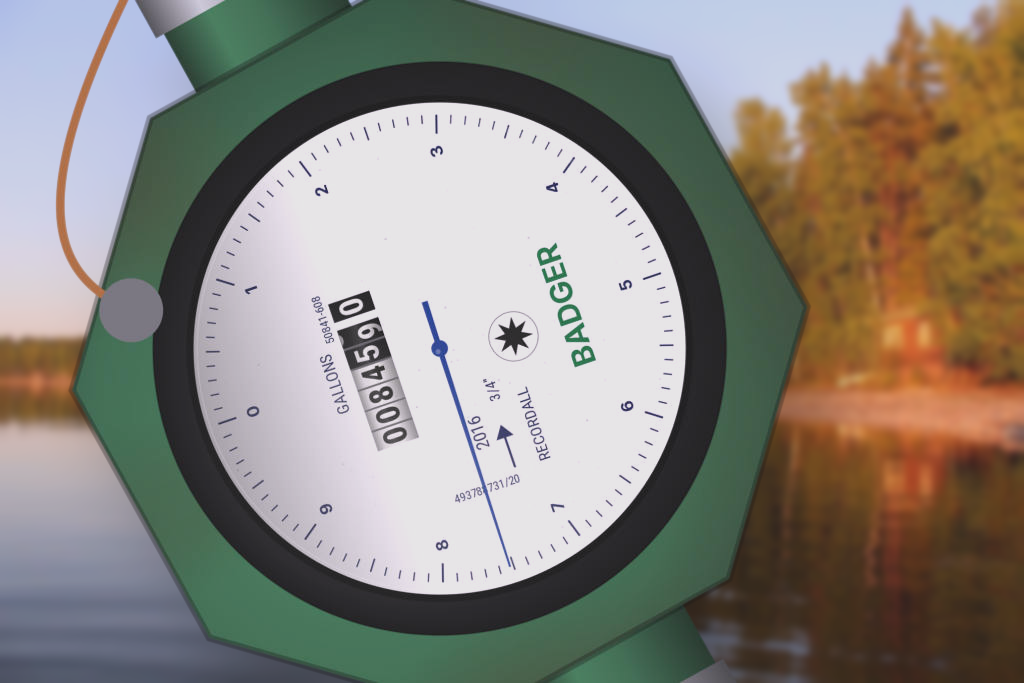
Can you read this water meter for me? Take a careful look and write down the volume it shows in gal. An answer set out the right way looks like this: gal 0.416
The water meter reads gal 84587.5
